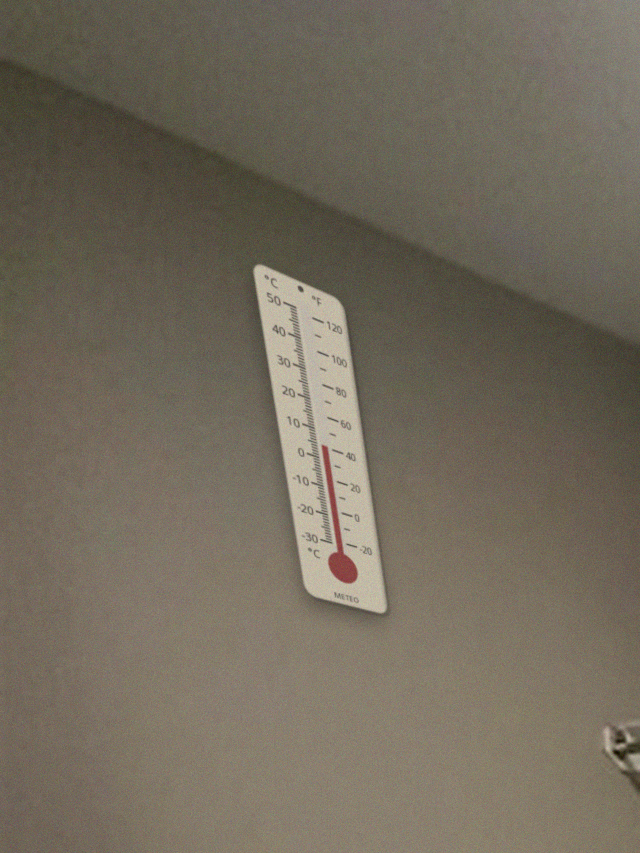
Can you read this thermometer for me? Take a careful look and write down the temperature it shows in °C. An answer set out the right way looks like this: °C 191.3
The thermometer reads °C 5
